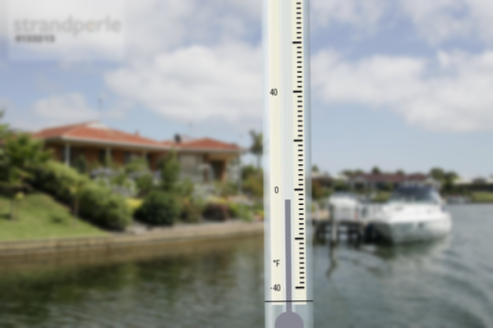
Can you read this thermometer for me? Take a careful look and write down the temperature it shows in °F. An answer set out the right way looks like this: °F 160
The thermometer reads °F -4
